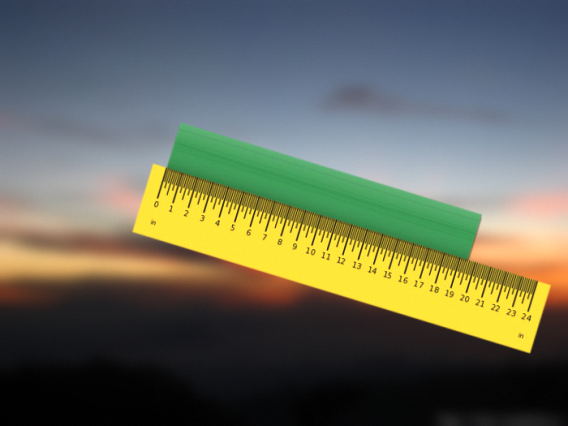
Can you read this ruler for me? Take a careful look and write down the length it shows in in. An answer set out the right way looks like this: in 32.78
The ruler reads in 19.5
